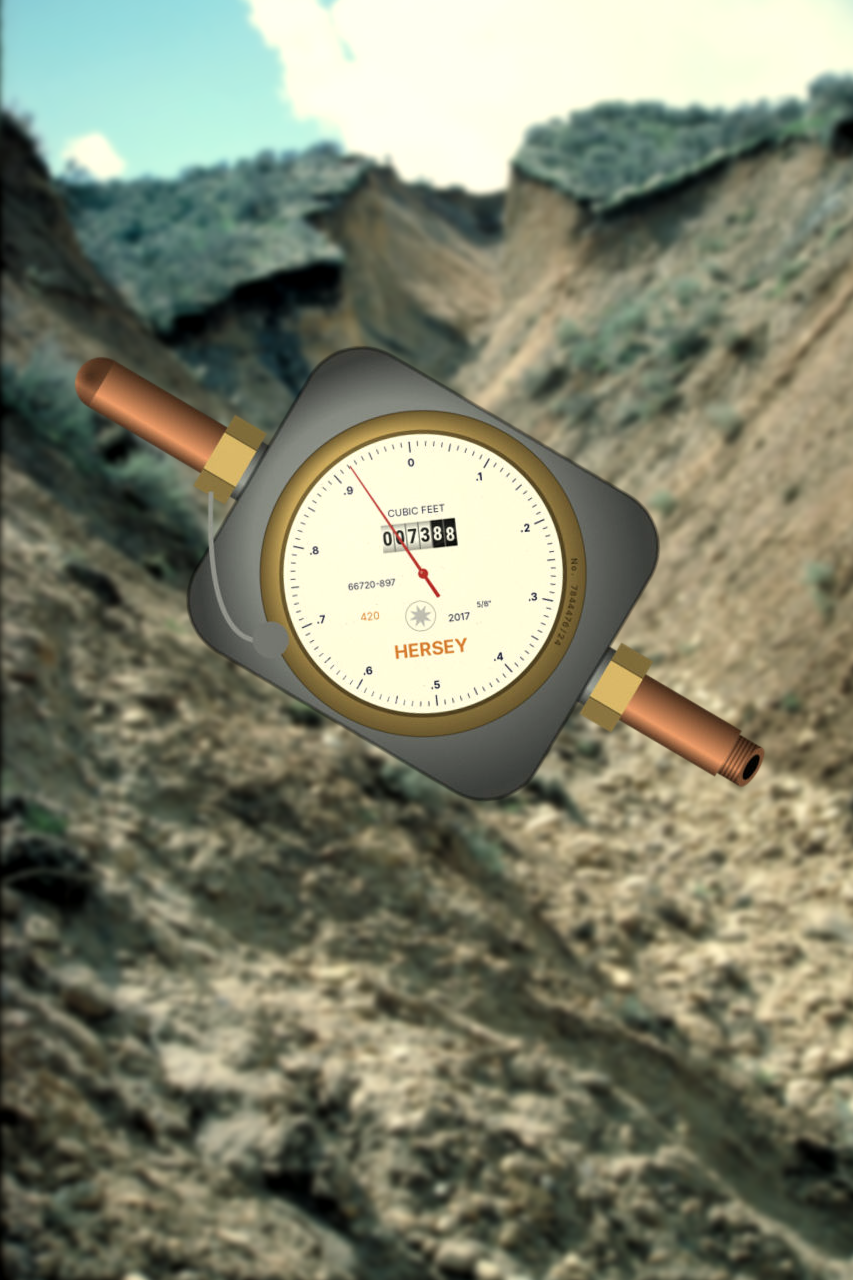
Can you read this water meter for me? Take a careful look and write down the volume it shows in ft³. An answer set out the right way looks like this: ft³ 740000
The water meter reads ft³ 7387.92
